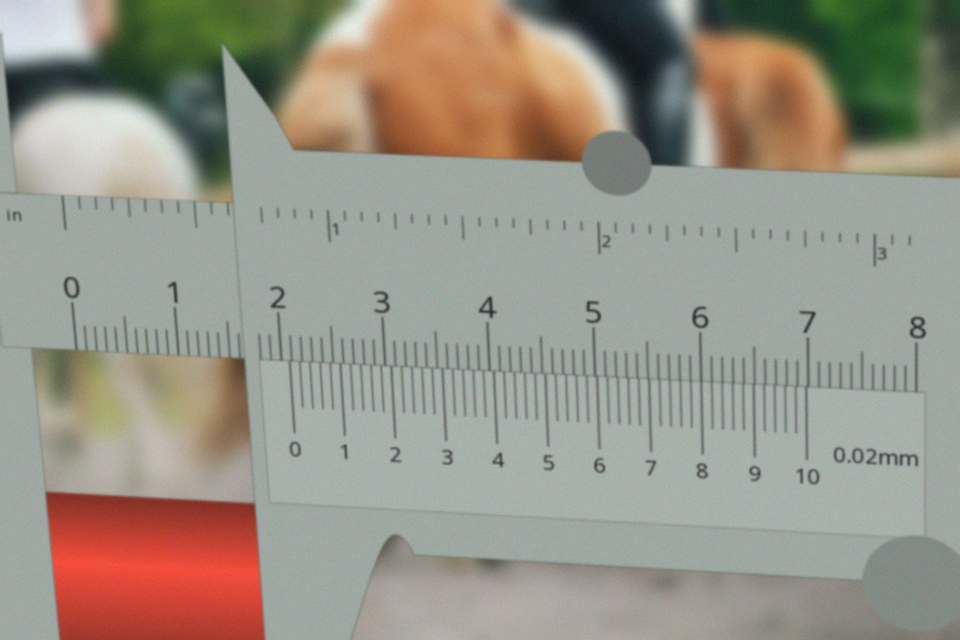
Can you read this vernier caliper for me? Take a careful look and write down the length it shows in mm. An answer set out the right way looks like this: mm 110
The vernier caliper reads mm 20.8
